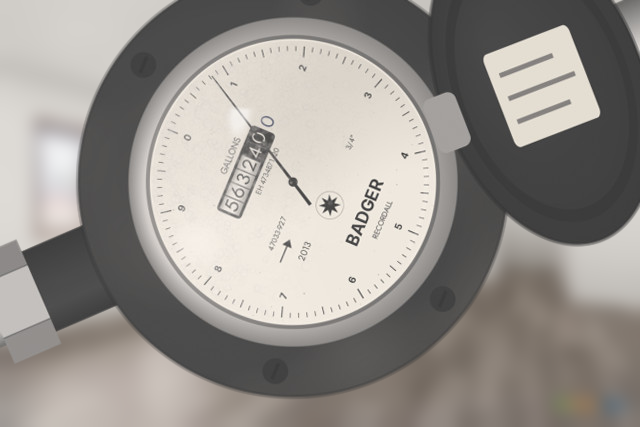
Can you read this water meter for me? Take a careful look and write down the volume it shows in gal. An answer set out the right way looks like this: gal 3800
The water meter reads gal 5632400.8
